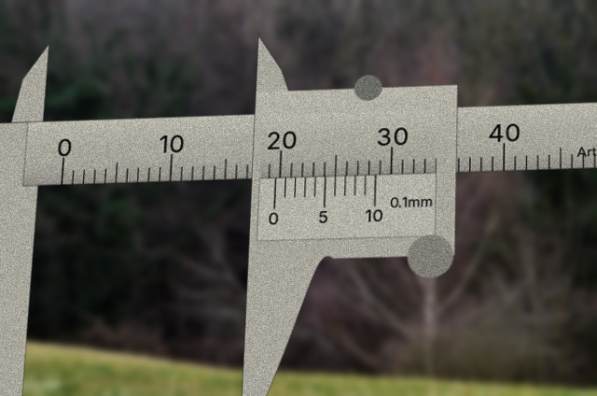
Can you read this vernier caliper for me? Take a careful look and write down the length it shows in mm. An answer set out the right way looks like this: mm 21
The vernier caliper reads mm 19.6
